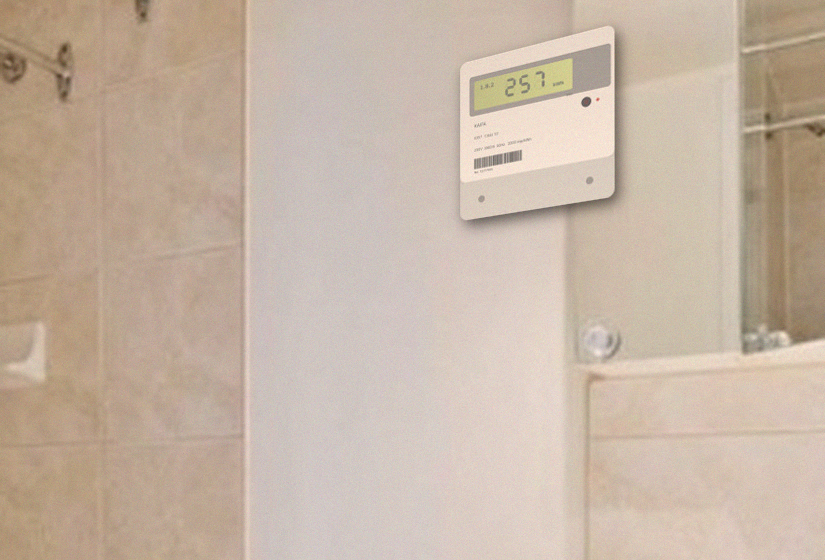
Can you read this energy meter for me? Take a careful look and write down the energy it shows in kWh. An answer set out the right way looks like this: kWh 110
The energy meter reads kWh 257
